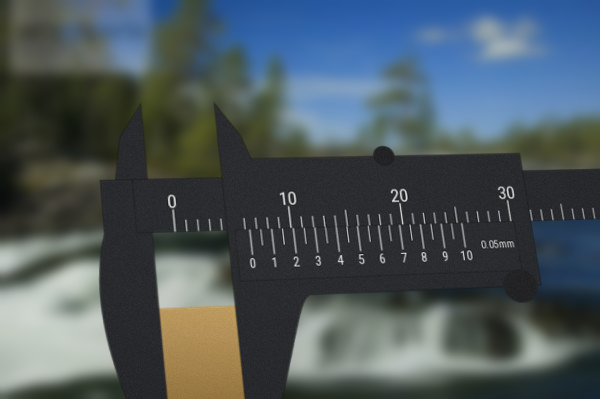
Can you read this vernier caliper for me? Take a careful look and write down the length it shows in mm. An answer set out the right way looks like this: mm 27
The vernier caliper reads mm 6.4
